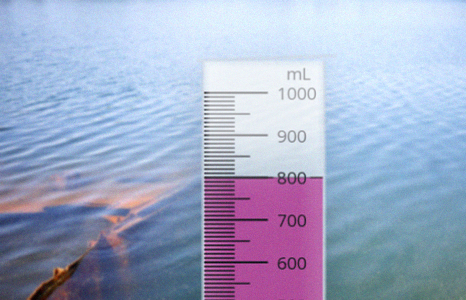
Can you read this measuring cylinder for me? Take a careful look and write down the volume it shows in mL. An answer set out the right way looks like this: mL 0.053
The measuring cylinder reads mL 800
